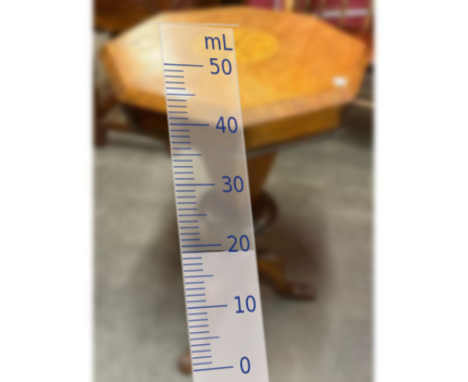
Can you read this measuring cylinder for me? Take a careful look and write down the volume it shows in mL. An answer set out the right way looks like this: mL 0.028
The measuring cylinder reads mL 19
